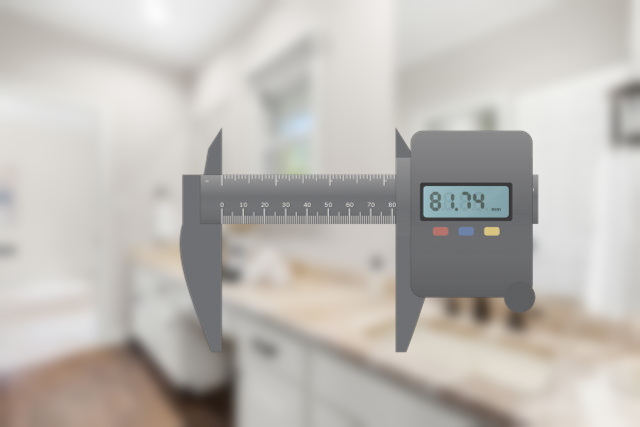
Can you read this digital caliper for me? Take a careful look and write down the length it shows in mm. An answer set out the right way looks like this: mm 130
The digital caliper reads mm 81.74
